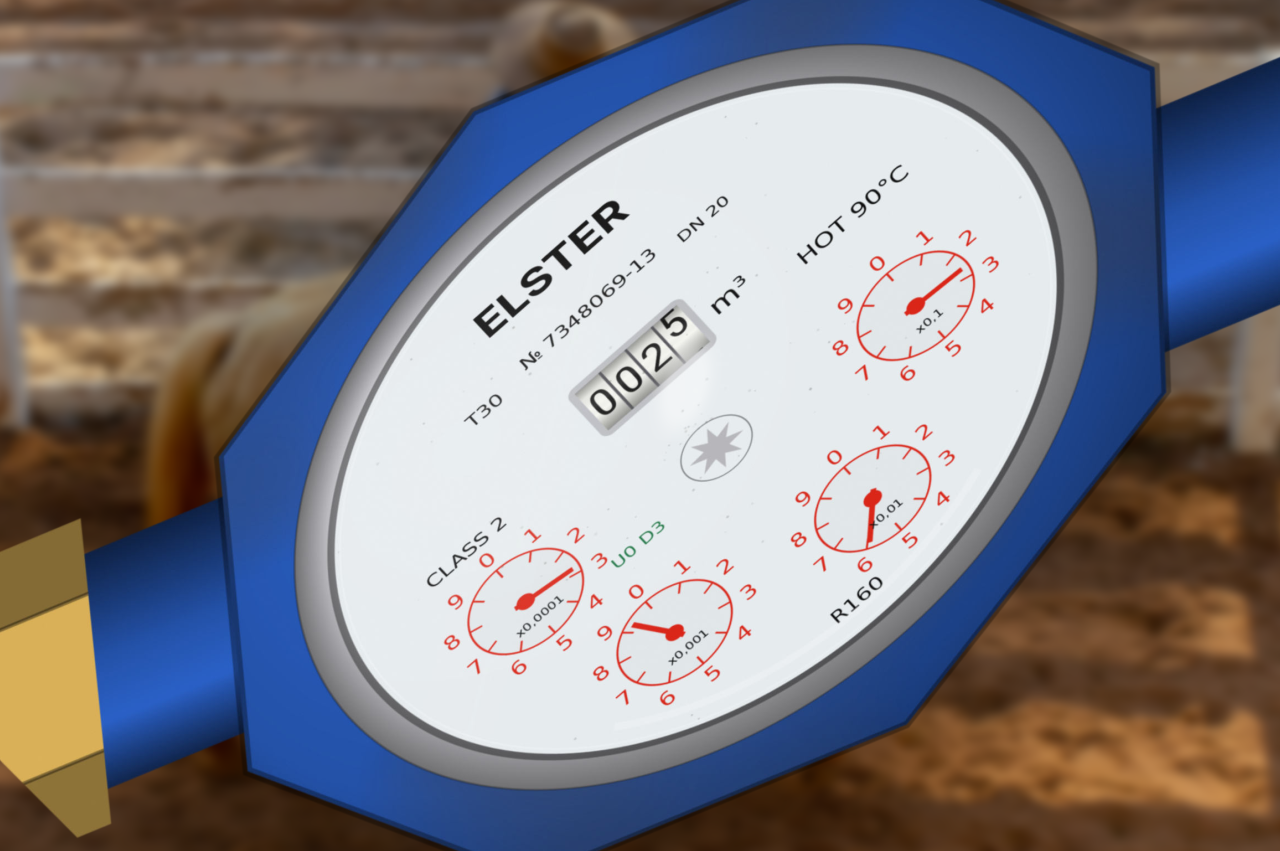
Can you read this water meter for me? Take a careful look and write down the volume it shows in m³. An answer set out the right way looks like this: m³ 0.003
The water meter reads m³ 25.2592
